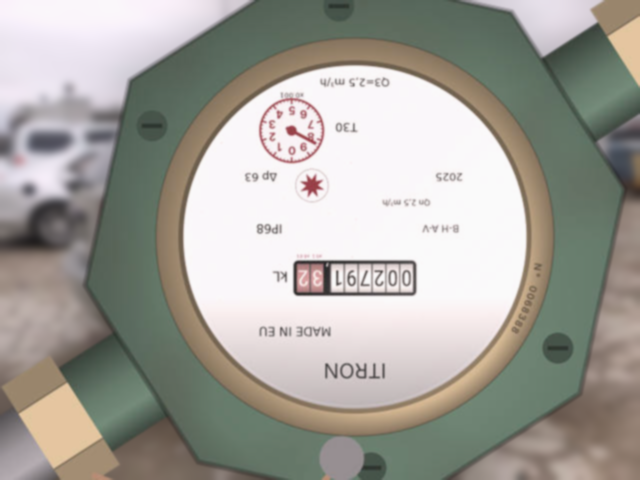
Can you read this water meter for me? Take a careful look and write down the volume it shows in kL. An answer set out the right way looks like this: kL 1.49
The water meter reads kL 2791.328
